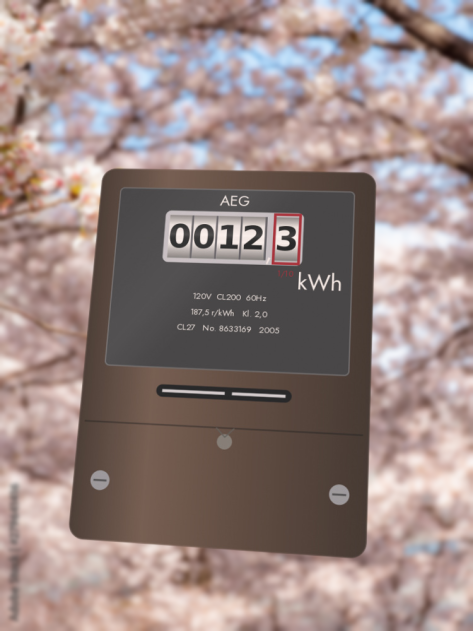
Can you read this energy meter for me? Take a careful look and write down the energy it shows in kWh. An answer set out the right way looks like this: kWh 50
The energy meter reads kWh 12.3
